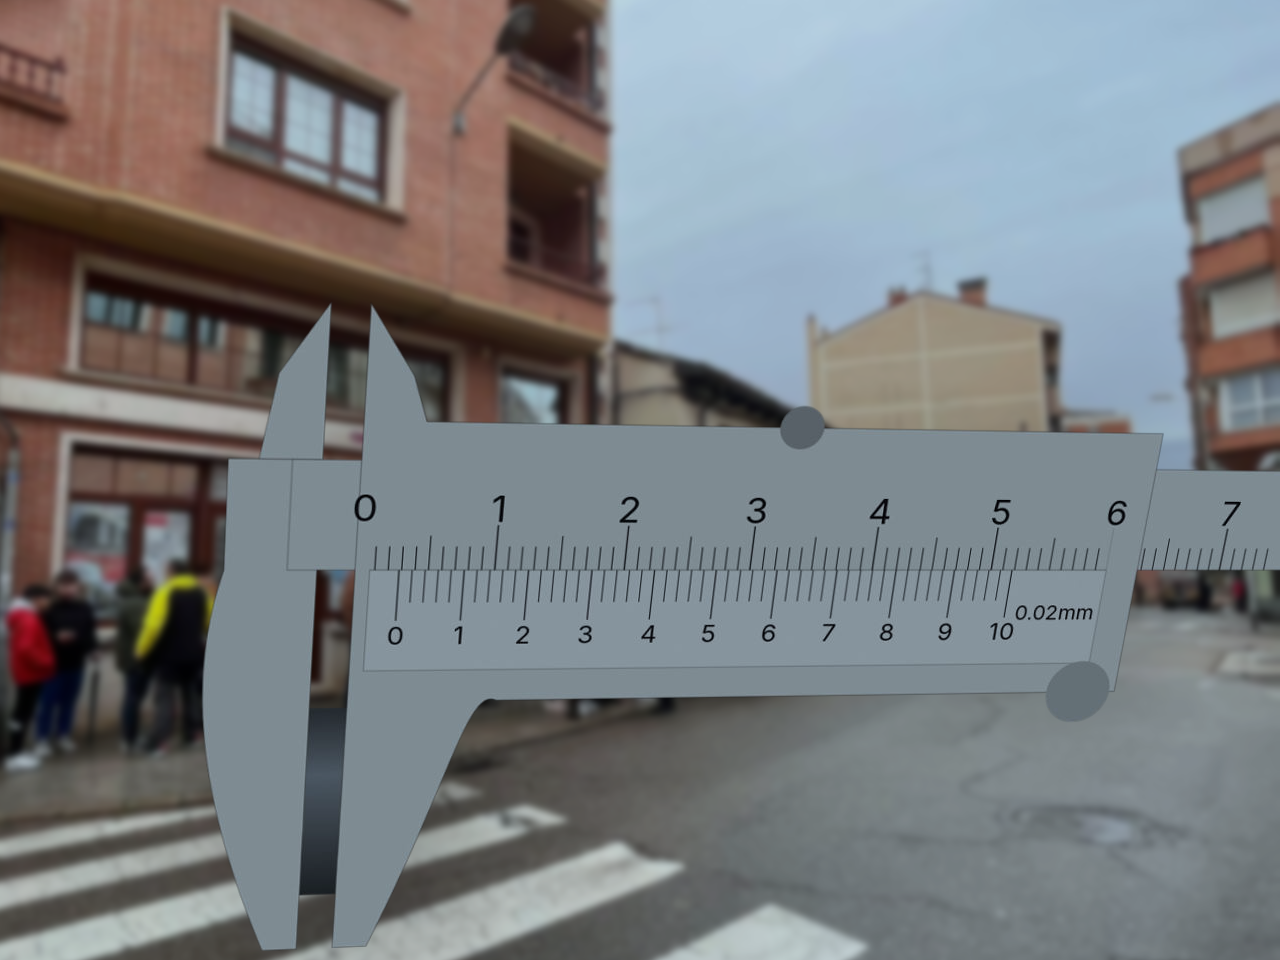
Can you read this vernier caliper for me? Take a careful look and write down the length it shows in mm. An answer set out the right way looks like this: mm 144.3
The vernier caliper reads mm 2.8
